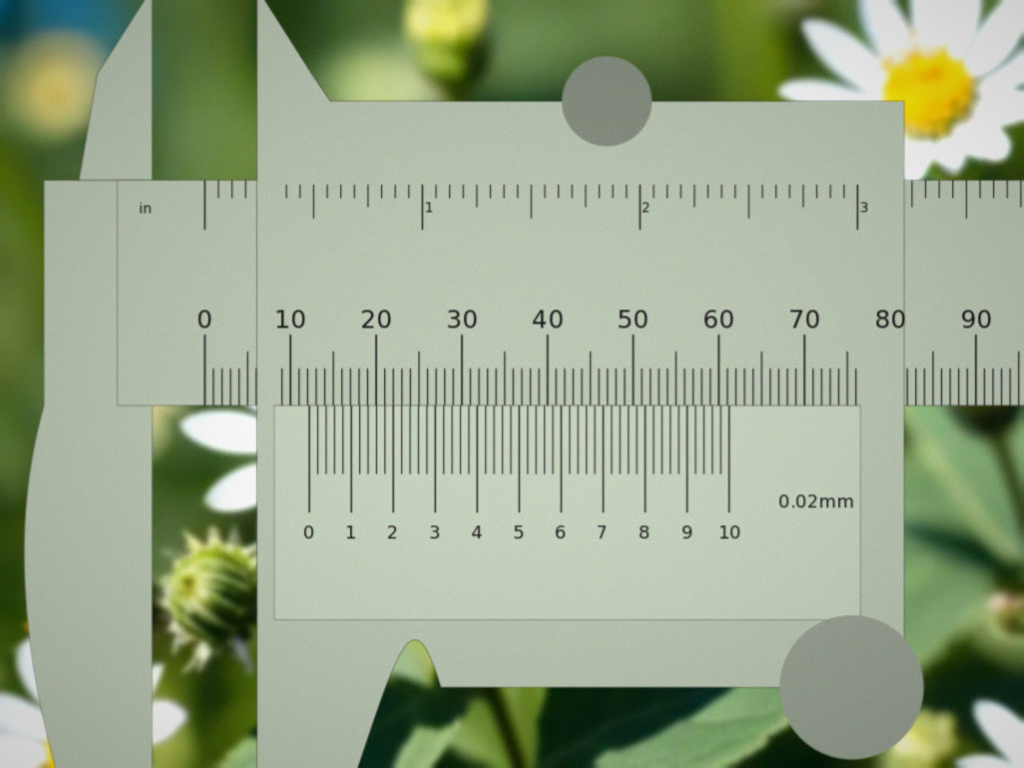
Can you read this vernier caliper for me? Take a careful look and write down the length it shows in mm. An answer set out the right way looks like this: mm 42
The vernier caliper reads mm 12.2
